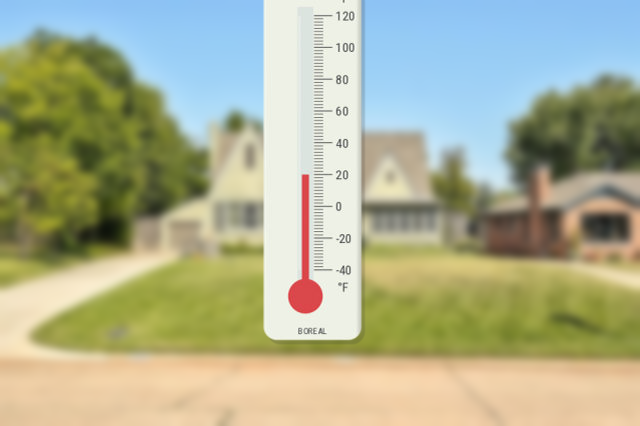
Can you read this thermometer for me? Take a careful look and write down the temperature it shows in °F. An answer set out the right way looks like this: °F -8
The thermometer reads °F 20
